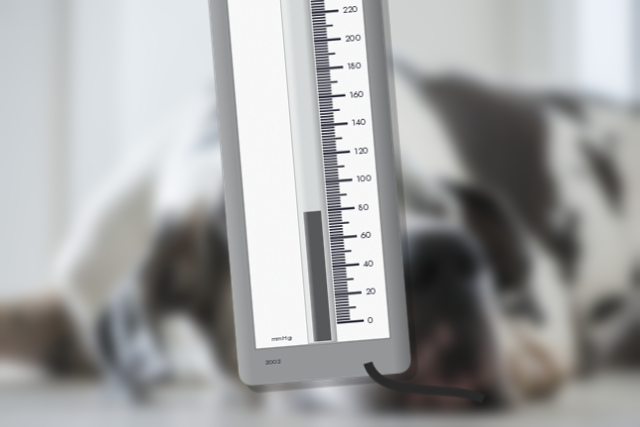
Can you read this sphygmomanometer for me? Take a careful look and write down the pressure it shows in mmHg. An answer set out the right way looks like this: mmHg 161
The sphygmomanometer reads mmHg 80
